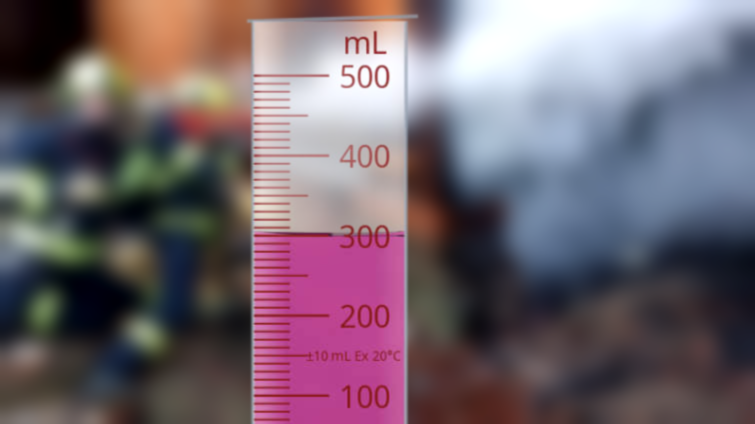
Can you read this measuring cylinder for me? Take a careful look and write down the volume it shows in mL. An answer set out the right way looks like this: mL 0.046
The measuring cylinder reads mL 300
